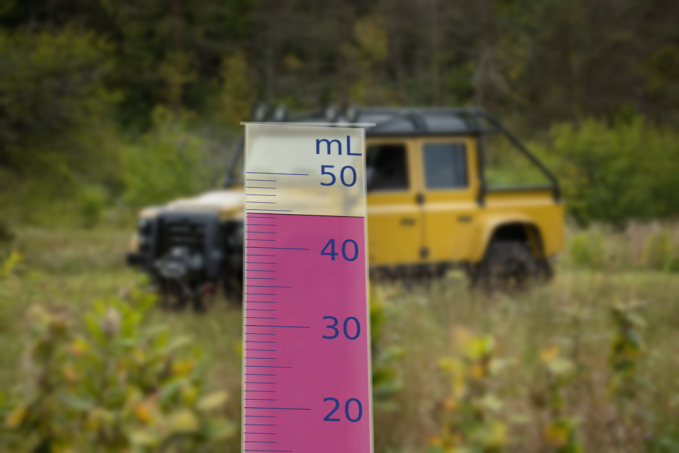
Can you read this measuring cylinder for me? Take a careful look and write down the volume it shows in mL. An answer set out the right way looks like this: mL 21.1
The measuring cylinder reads mL 44.5
